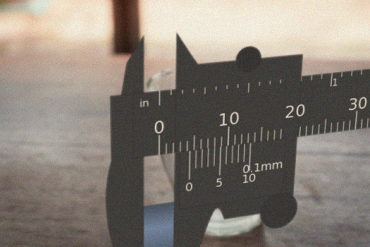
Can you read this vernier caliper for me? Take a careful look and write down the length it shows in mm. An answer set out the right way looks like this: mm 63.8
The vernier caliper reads mm 4.4
